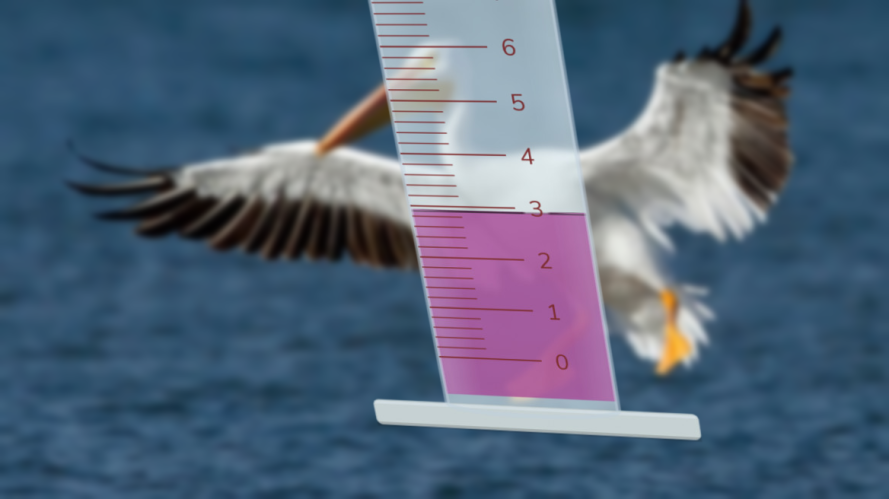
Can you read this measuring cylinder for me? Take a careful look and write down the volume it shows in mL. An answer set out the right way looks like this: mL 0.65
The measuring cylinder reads mL 2.9
